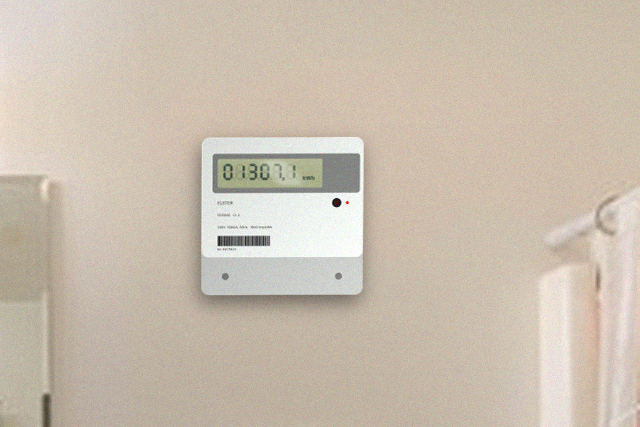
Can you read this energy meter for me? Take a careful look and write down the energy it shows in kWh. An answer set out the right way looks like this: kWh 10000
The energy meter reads kWh 1307.1
